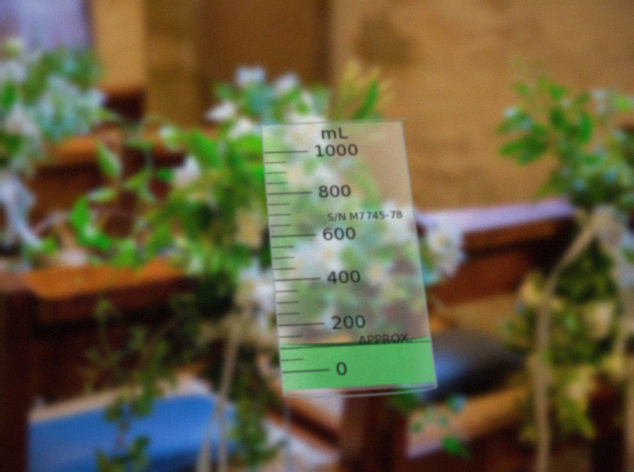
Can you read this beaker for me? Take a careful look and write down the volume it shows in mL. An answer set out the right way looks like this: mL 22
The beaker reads mL 100
